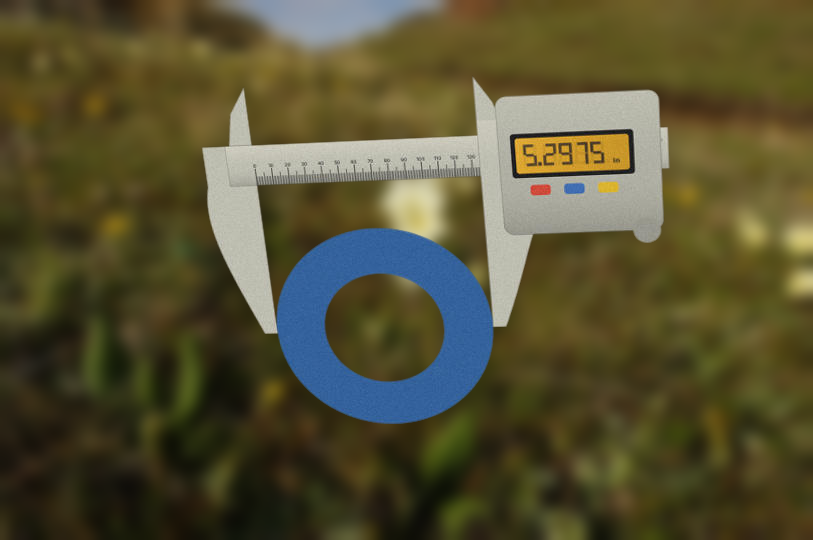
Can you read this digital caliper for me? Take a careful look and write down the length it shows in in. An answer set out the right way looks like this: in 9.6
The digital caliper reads in 5.2975
